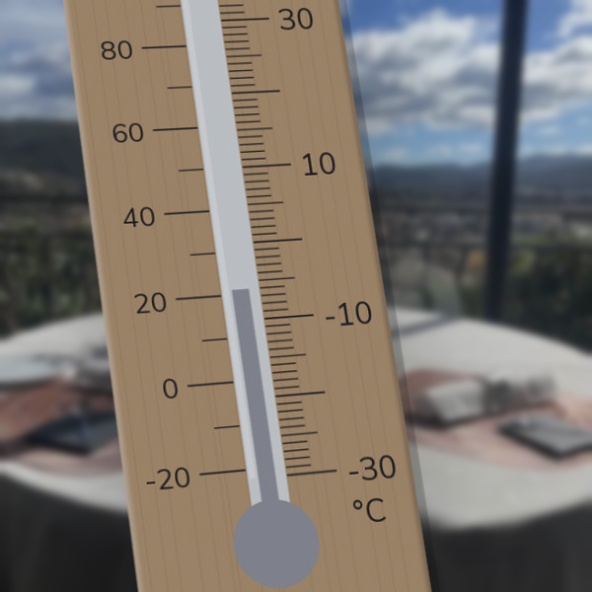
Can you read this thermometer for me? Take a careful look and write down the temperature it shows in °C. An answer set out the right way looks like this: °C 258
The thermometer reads °C -6
